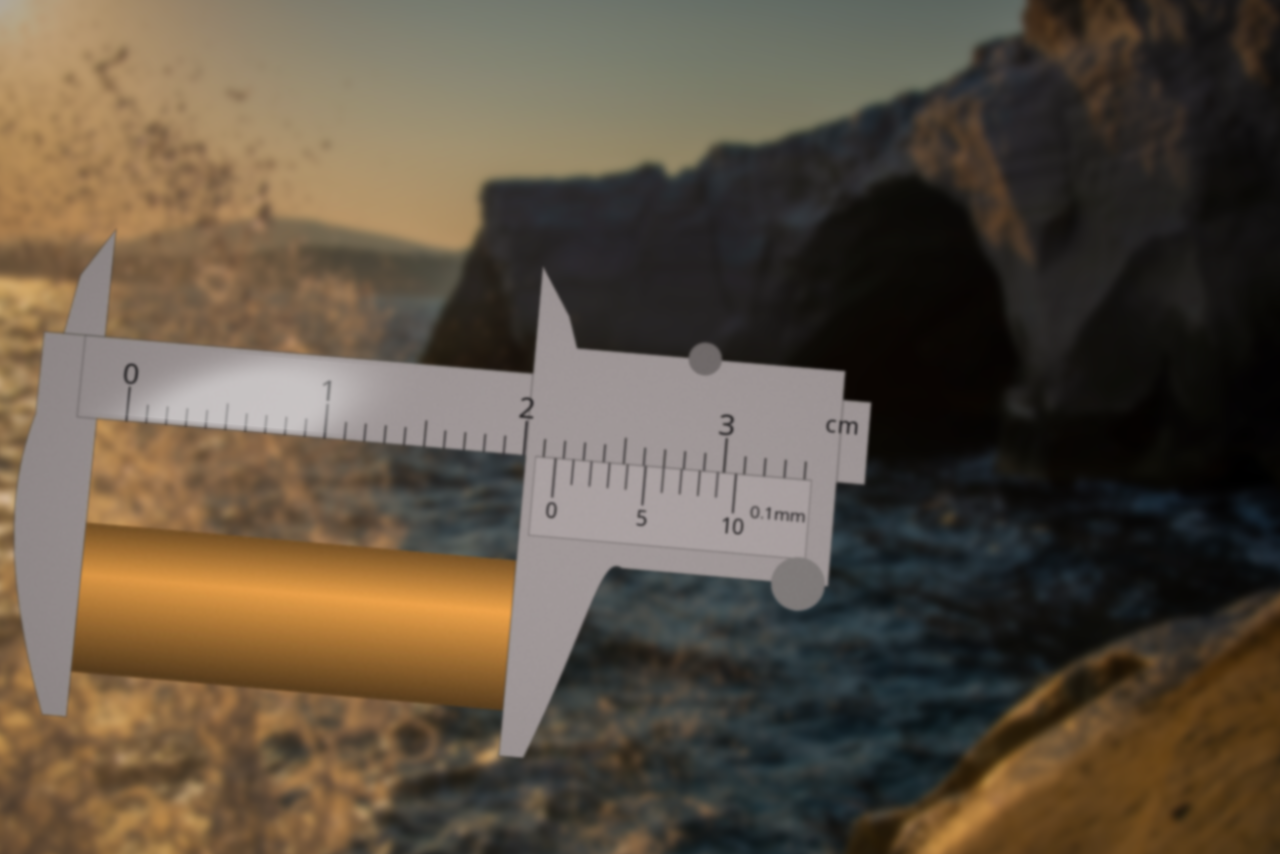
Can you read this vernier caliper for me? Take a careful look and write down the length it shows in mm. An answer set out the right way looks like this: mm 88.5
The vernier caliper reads mm 21.6
